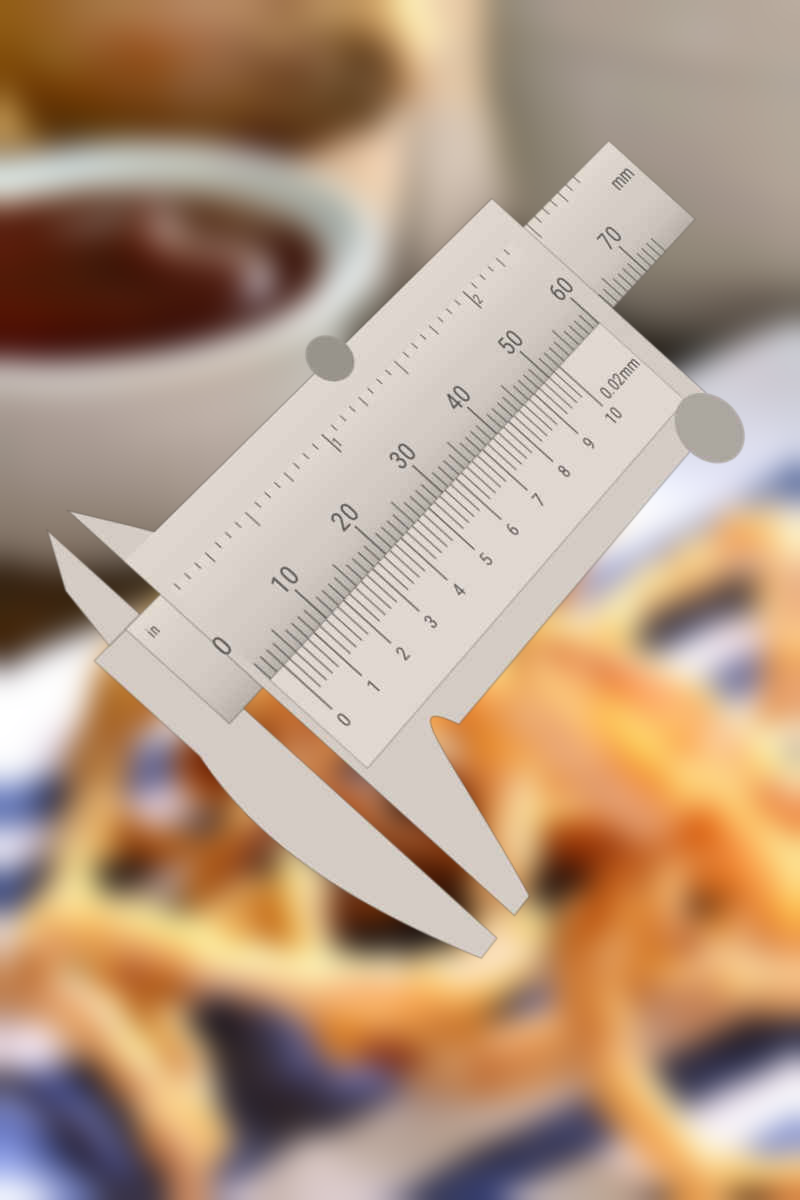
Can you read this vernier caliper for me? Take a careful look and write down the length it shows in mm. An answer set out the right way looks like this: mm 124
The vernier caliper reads mm 3.0
